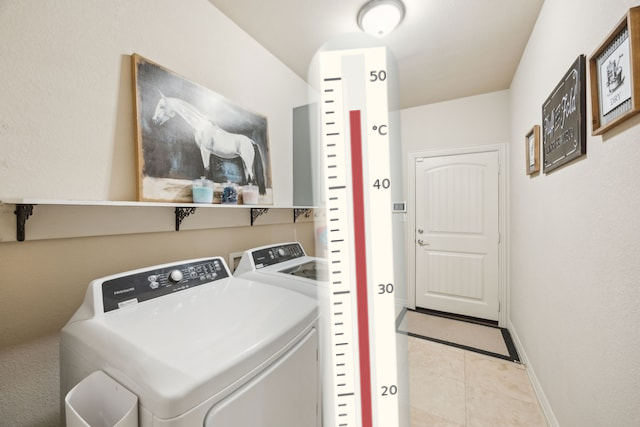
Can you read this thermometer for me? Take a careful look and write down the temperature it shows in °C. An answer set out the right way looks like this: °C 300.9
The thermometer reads °C 47
